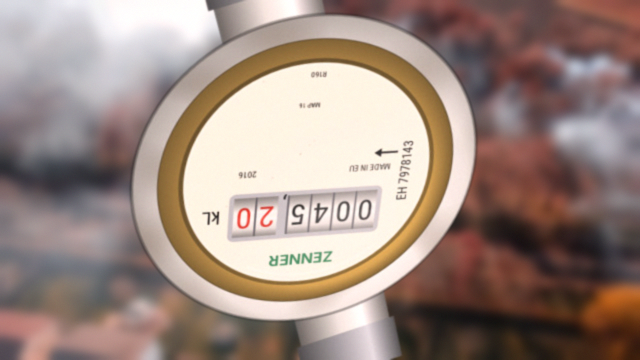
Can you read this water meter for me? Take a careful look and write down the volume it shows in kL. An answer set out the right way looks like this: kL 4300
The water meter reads kL 45.20
